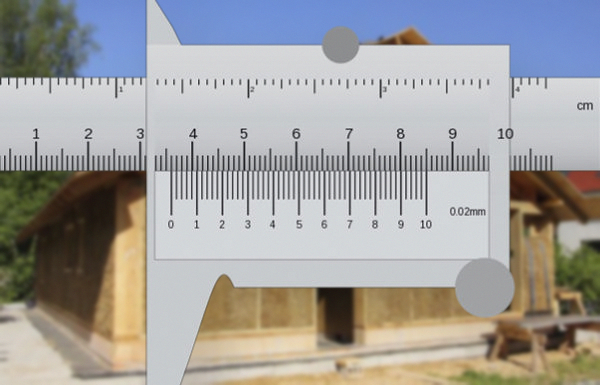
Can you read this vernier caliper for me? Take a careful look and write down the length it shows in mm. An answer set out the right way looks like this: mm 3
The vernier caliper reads mm 36.0
